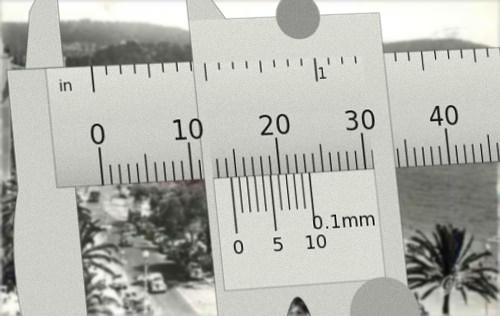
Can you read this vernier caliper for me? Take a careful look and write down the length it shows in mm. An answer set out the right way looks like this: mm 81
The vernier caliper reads mm 14.4
